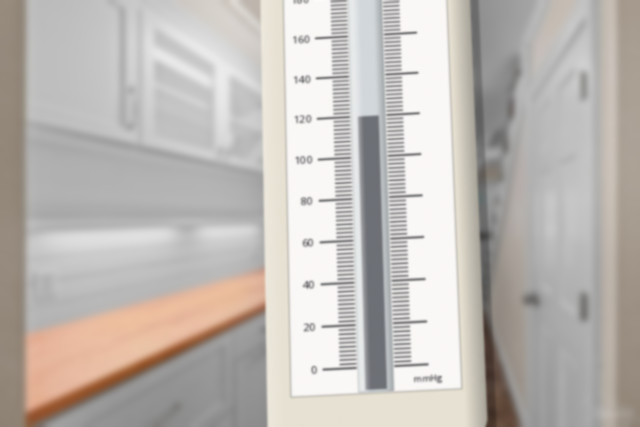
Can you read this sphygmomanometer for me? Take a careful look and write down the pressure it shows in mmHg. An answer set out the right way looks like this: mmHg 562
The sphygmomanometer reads mmHg 120
